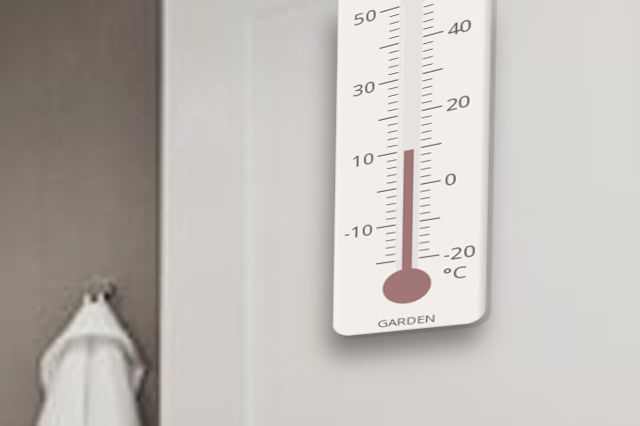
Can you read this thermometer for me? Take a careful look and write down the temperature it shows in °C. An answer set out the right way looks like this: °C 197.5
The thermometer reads °C 10
